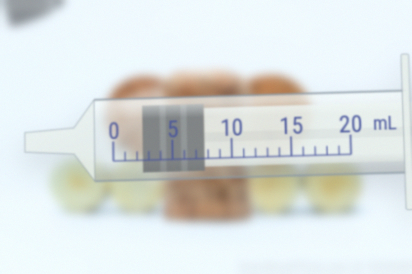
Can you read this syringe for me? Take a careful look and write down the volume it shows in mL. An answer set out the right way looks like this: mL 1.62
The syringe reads mL 2.5
